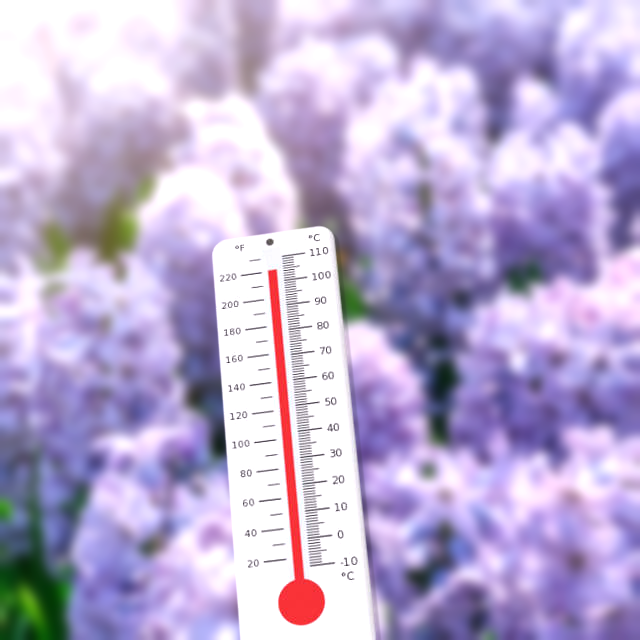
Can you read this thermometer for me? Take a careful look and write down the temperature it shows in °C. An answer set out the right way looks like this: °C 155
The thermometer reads °C 105
